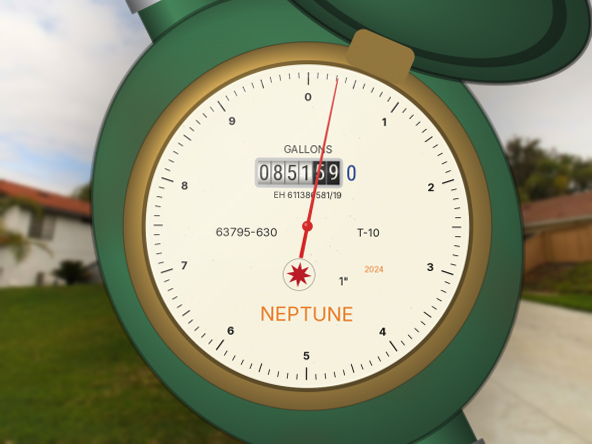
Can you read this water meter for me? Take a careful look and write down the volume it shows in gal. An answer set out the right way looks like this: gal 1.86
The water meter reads gal 851590.3
